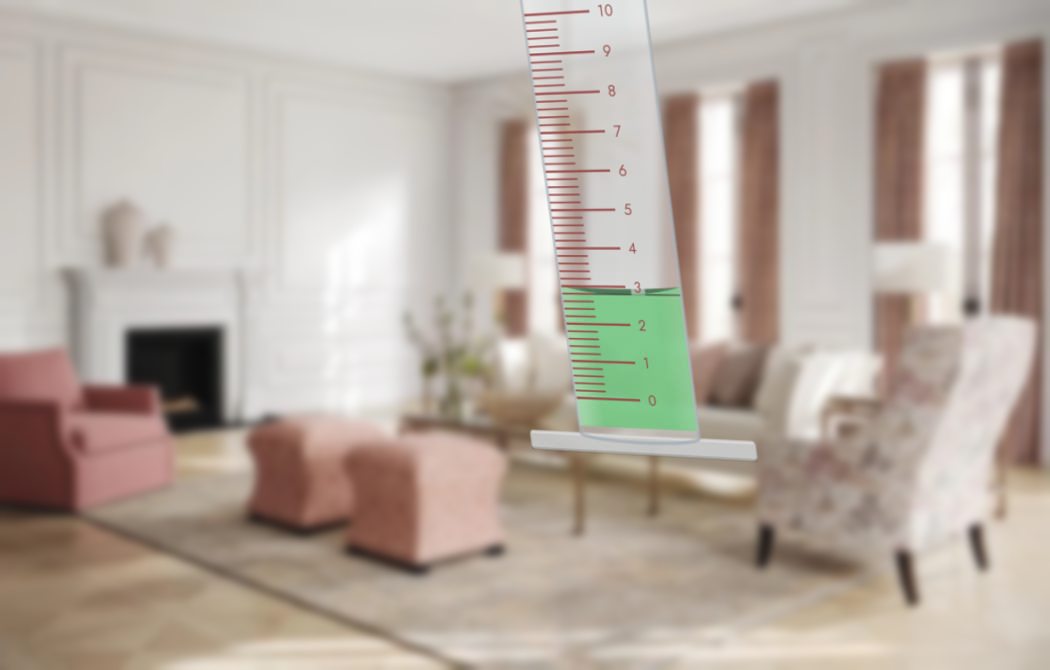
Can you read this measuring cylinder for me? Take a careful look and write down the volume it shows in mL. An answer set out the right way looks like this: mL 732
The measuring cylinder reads mL 2.8
